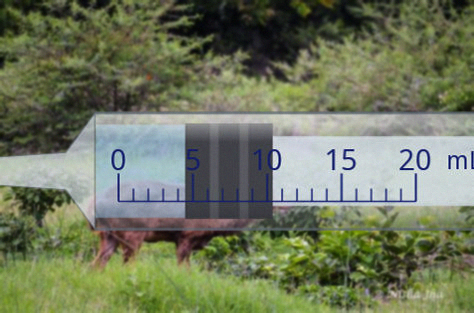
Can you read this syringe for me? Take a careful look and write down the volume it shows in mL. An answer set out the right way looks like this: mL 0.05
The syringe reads mL 4.5
